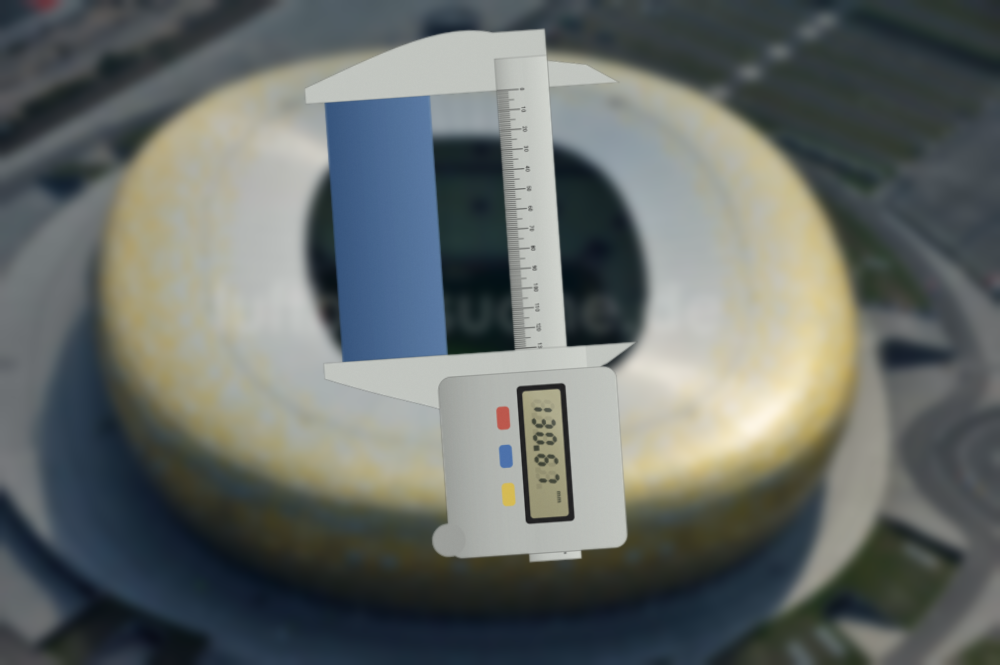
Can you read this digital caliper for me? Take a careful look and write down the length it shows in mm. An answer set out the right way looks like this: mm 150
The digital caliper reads mm 130.67
